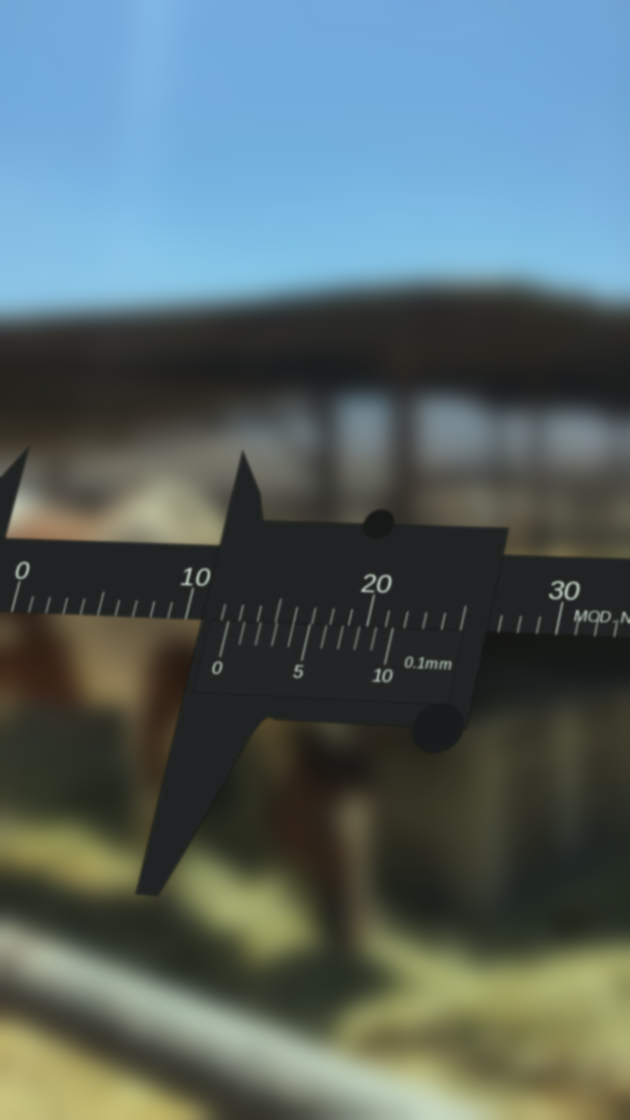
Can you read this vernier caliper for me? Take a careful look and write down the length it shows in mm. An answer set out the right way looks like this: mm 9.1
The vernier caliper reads mm 12.4
